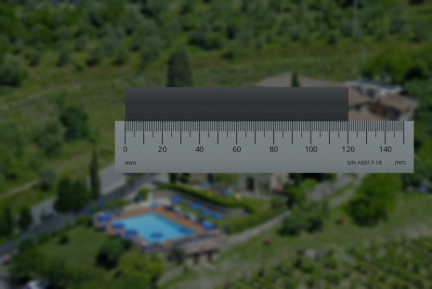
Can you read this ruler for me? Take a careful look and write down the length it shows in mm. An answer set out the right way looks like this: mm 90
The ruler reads mm 120
